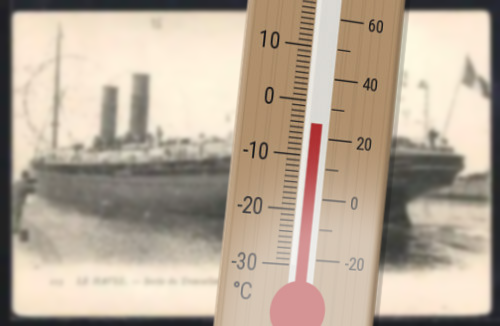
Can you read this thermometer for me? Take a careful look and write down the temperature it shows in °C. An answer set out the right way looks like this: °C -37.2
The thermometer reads °C -4
